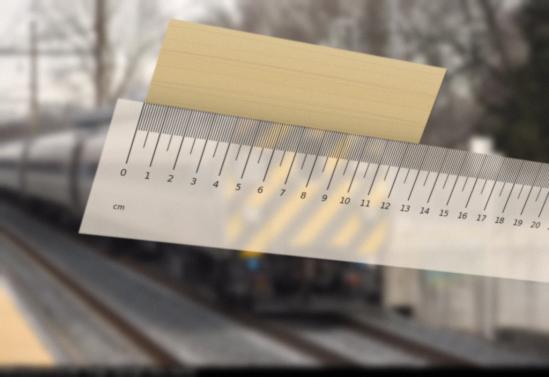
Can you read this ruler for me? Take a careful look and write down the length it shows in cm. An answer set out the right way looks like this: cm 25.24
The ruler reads cm 12.5
